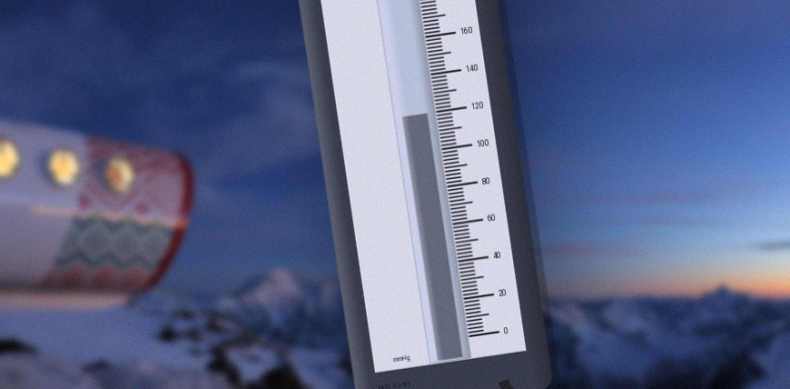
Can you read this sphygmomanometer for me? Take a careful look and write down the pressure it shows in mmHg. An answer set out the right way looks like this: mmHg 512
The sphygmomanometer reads mmHg 120
